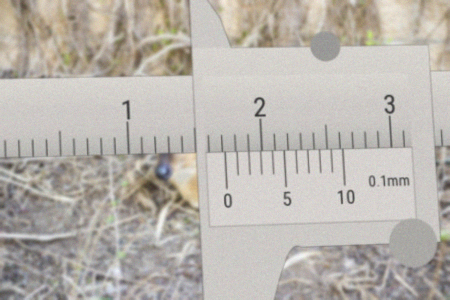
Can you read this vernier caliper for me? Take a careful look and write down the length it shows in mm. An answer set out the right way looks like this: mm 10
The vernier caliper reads mm 17.2
